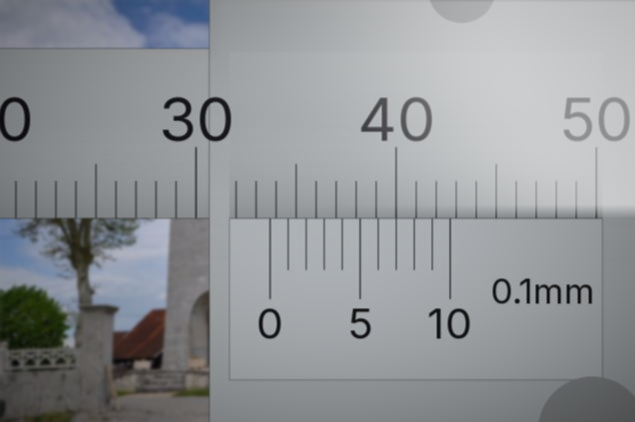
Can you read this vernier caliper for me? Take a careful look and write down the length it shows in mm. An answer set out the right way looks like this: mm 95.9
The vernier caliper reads mm 33.7
